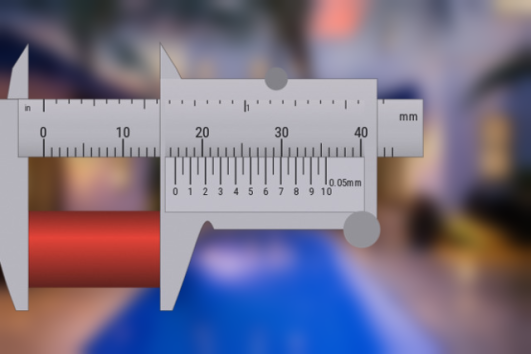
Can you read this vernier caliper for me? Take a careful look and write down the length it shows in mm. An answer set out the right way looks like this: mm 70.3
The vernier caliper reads mm 16.6
